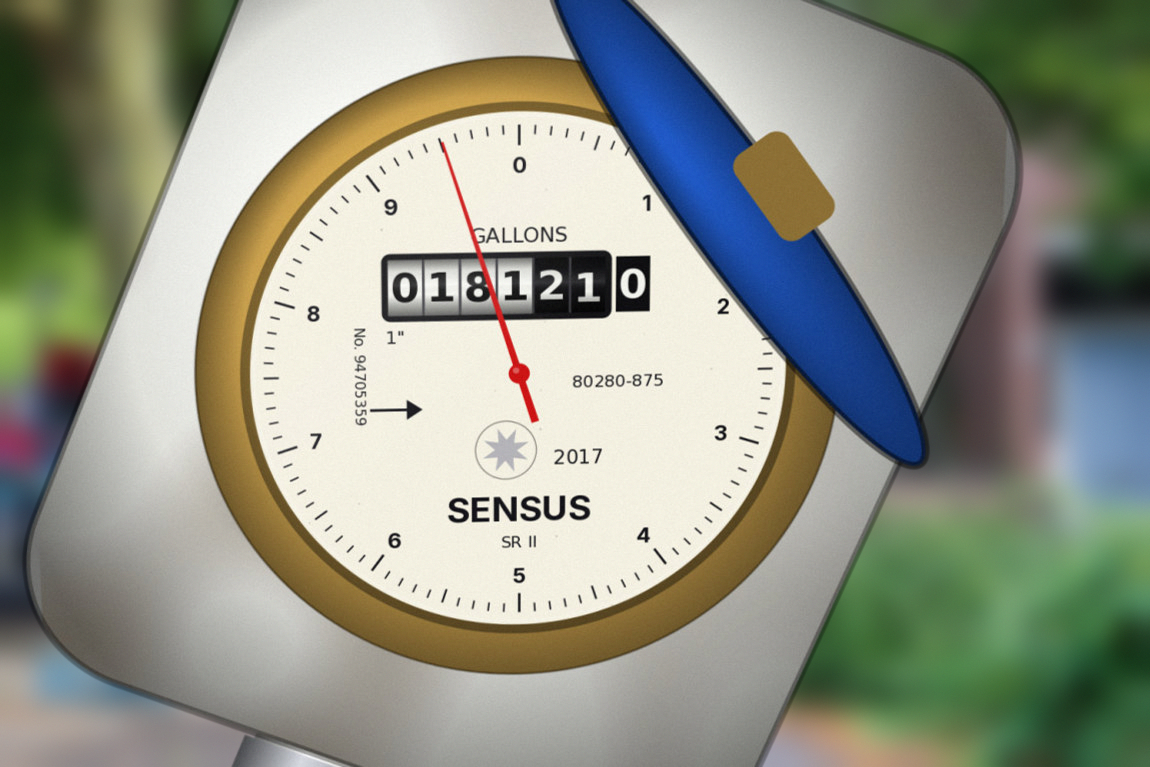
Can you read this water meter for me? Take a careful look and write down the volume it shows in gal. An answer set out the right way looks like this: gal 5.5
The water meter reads gal 181209.5
